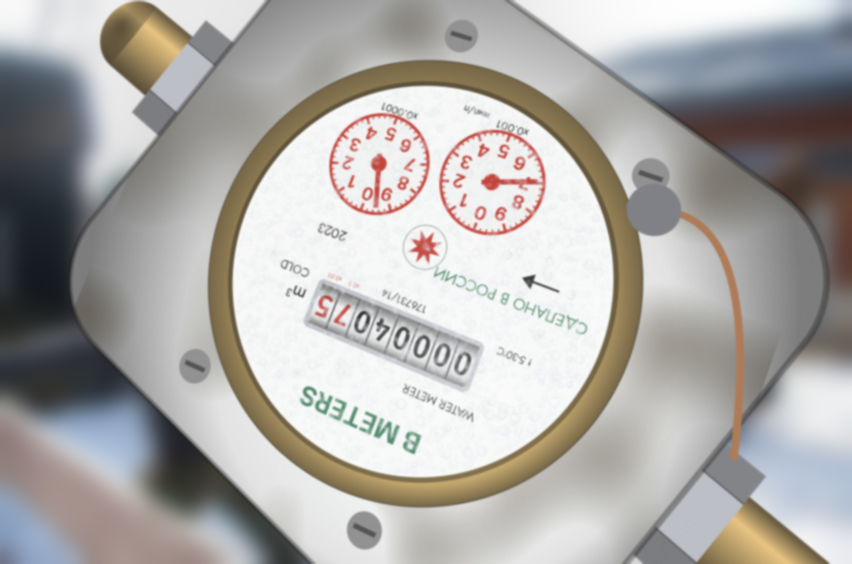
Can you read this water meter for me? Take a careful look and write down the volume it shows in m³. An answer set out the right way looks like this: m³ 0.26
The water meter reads m³ 40.7569
